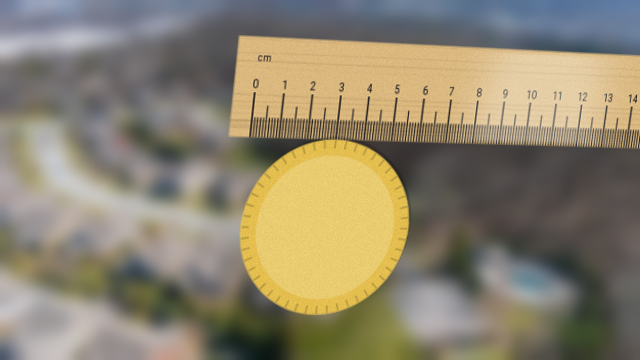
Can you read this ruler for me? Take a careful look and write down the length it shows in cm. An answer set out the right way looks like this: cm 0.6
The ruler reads cm 6
